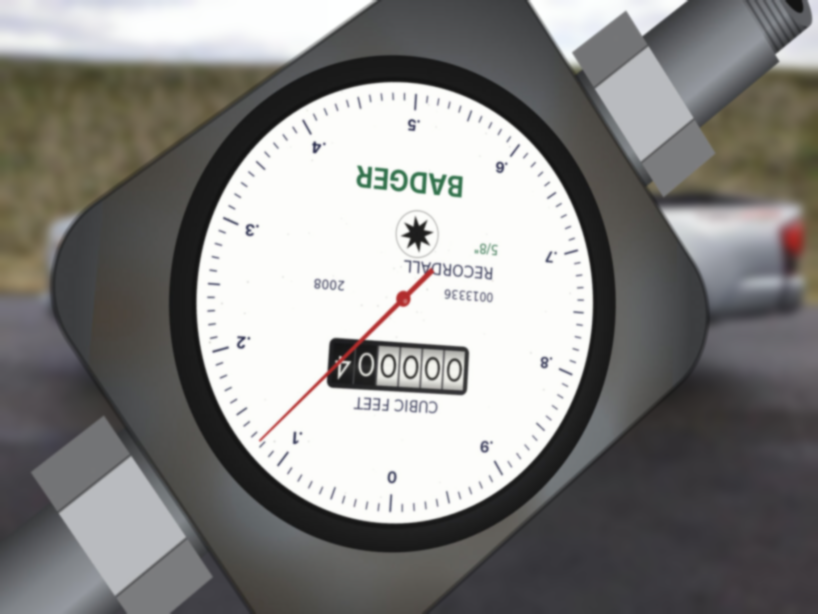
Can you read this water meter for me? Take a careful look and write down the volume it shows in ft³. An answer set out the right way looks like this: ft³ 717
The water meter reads ft³ 4.12
